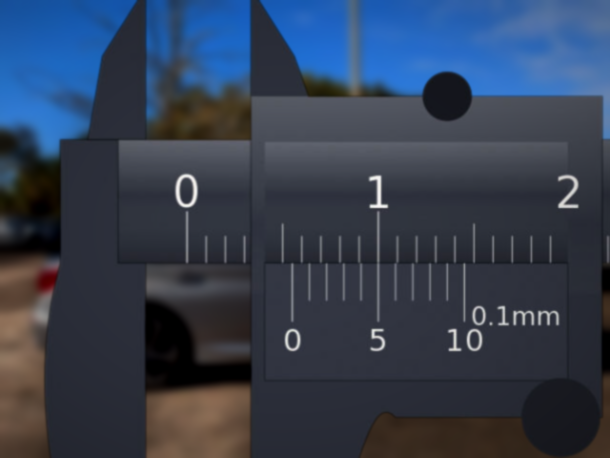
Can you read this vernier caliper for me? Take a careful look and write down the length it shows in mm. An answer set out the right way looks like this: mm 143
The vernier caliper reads mm 5.5
